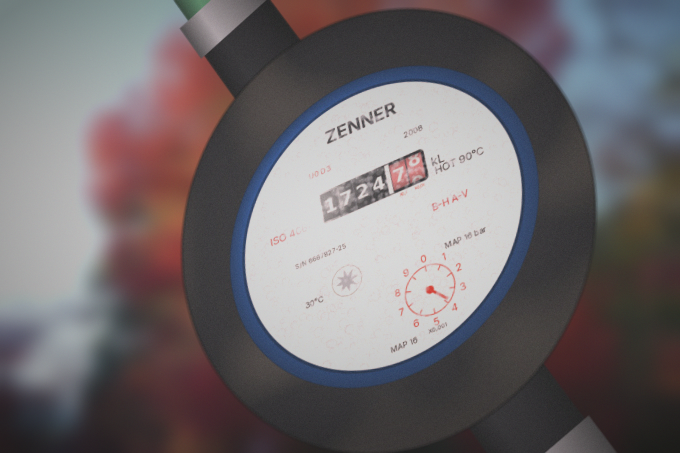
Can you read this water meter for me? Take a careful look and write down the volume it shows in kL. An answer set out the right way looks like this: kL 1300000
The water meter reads kL 1724.783
